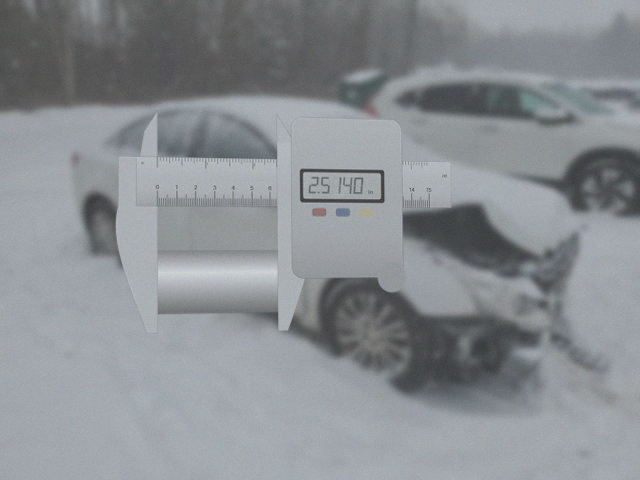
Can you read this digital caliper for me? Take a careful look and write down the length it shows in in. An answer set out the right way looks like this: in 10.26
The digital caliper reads in 2.5140
